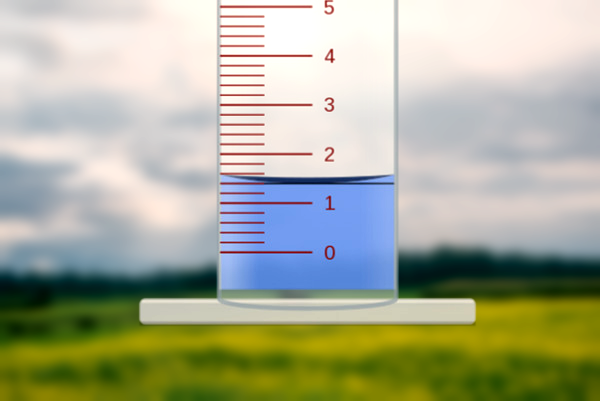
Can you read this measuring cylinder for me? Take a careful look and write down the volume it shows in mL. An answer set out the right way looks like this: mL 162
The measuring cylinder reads mL 1.4
